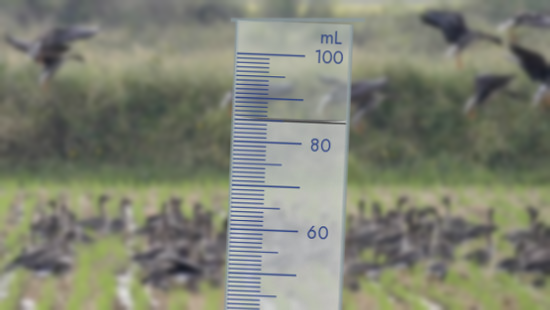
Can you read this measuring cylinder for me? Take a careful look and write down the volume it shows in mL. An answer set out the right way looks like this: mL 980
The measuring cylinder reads mL 85
